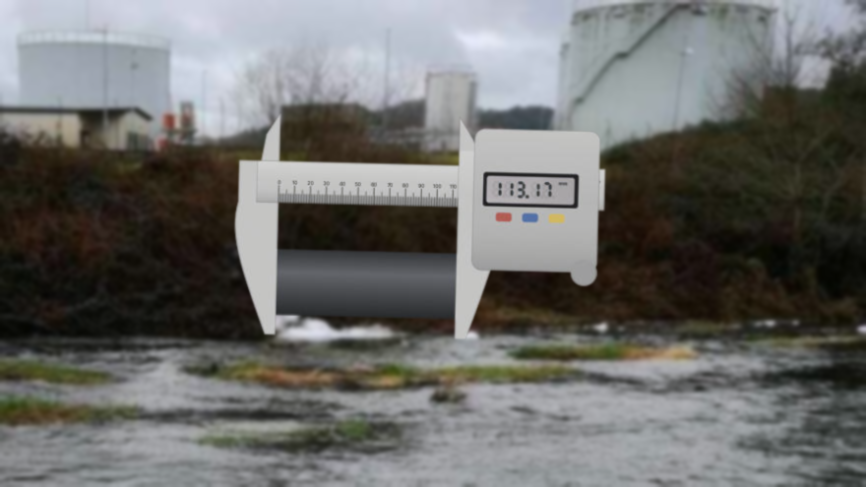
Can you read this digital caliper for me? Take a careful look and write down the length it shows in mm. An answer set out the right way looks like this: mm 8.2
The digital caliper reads mm 113.17
